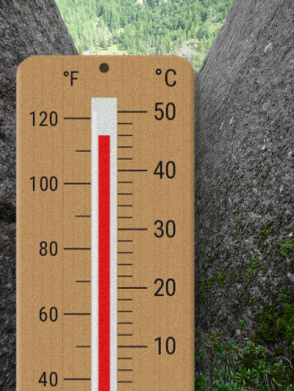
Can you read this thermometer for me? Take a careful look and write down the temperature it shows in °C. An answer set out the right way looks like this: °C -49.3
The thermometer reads °C 46
